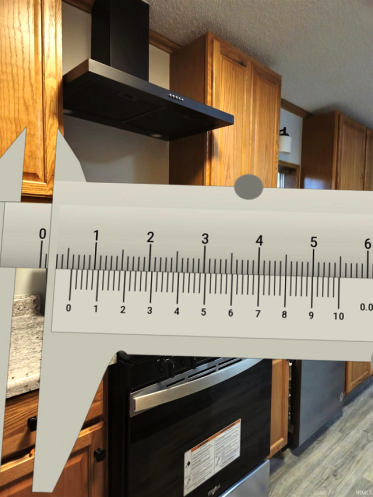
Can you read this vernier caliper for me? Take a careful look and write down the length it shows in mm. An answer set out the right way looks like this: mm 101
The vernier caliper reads mm 5.8
